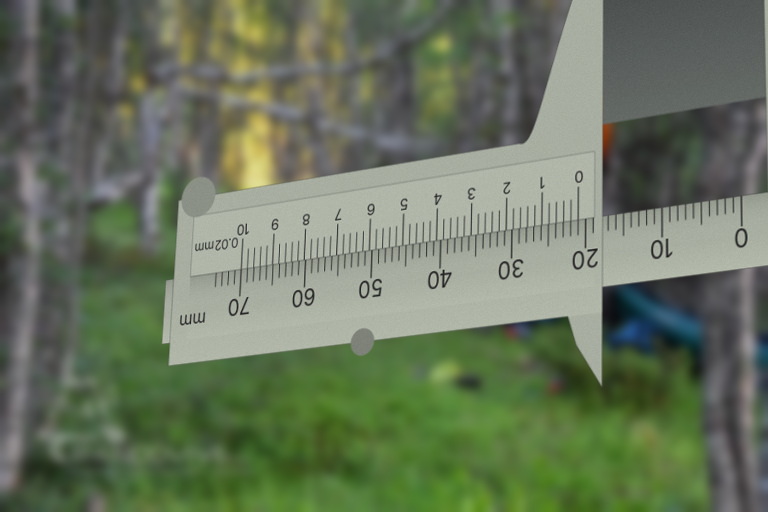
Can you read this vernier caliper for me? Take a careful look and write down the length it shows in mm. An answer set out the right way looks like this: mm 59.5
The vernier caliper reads mm 21.0
